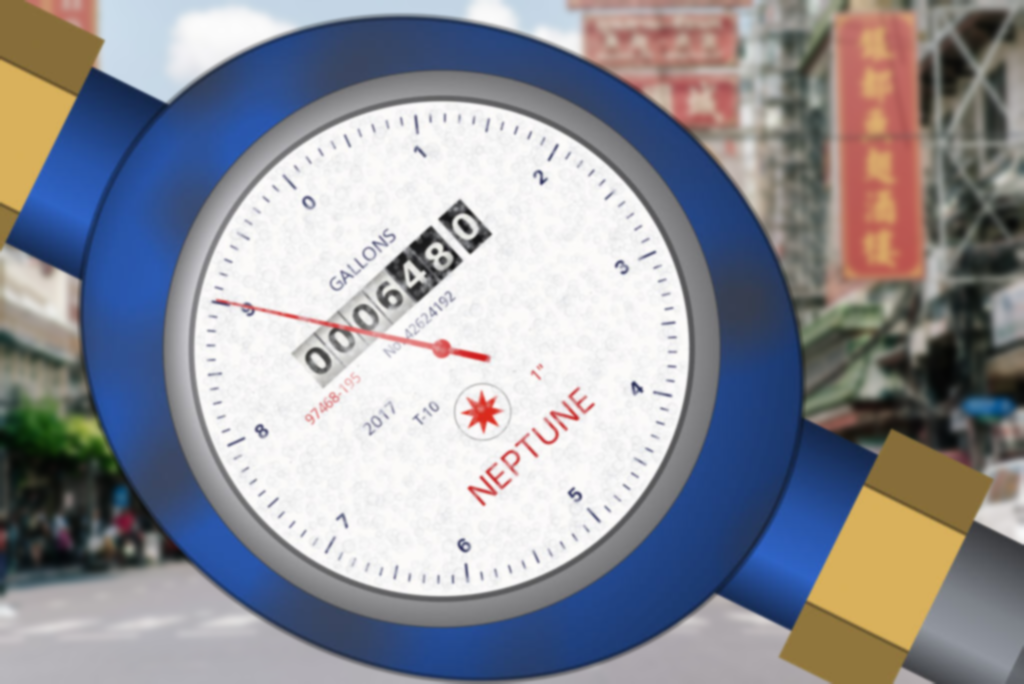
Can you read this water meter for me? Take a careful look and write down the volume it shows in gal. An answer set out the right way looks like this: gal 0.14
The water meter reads gal 6479.0
